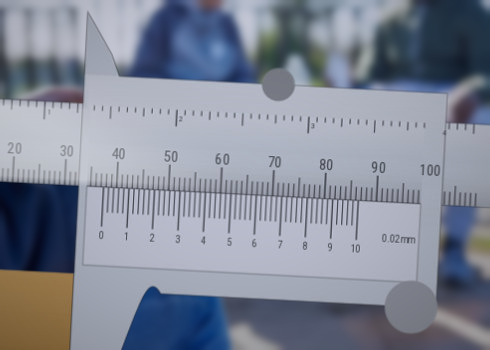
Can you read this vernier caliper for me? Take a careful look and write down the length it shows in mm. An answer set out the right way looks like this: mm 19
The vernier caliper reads mm 37.5
